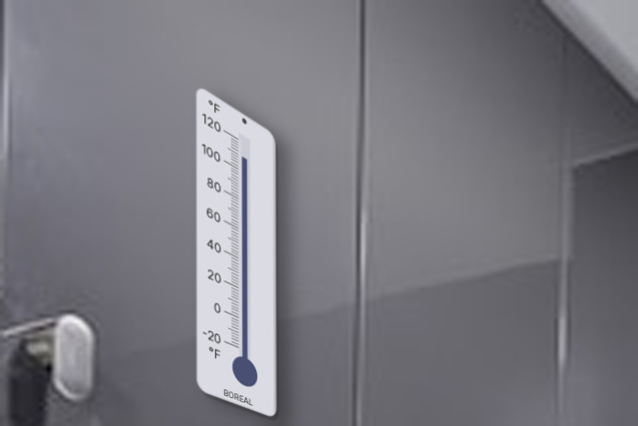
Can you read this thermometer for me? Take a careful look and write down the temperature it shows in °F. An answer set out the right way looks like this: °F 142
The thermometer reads °F 110
